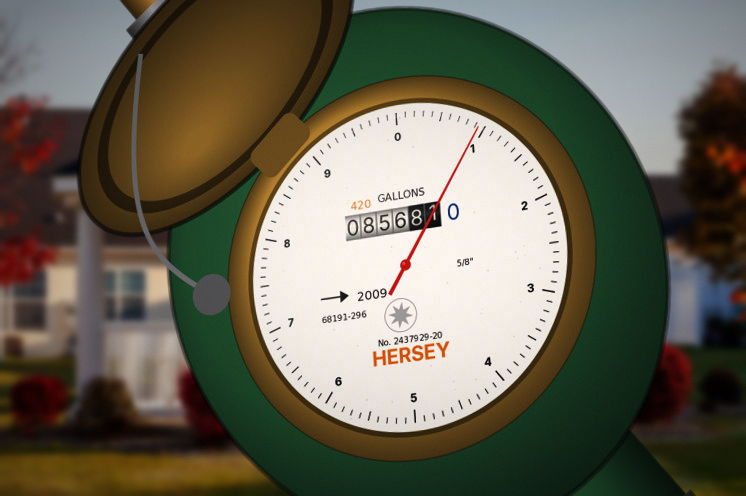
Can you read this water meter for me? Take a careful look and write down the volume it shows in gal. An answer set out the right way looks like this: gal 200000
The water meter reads gal 856810.9
